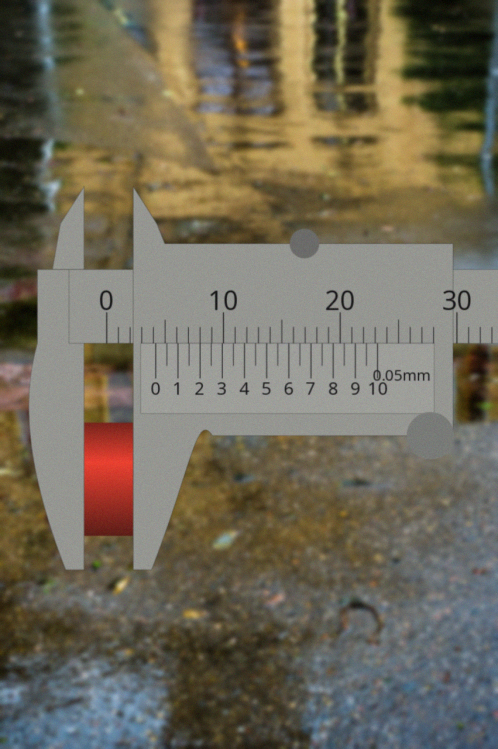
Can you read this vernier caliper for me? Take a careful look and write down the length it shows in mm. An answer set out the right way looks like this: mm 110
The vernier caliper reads mm 4.2
